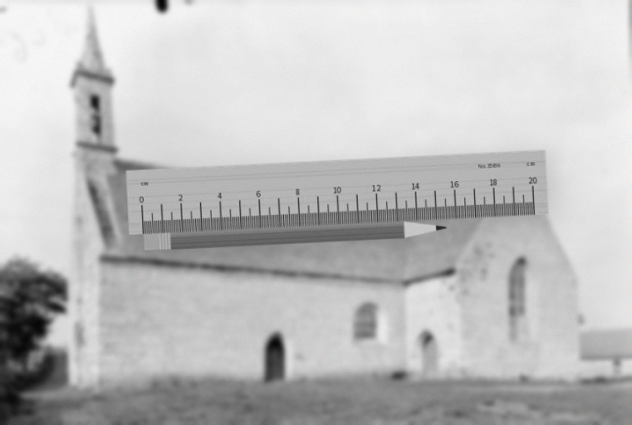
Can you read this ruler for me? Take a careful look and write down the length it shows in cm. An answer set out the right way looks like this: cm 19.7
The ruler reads cm 15.5
